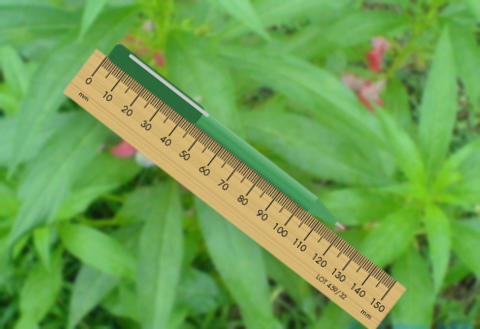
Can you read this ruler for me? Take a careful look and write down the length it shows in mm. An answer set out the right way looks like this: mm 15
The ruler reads mm 120
